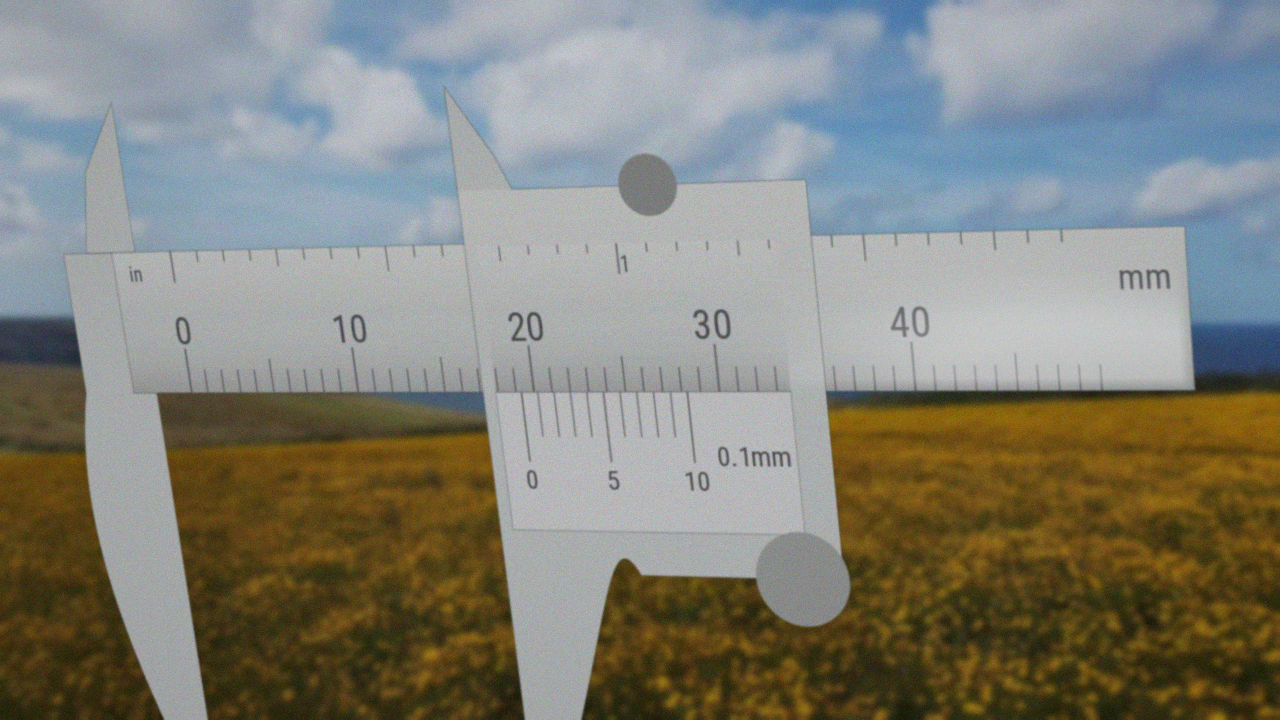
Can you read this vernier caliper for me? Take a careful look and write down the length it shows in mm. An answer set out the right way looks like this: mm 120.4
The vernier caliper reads mm 19.3
